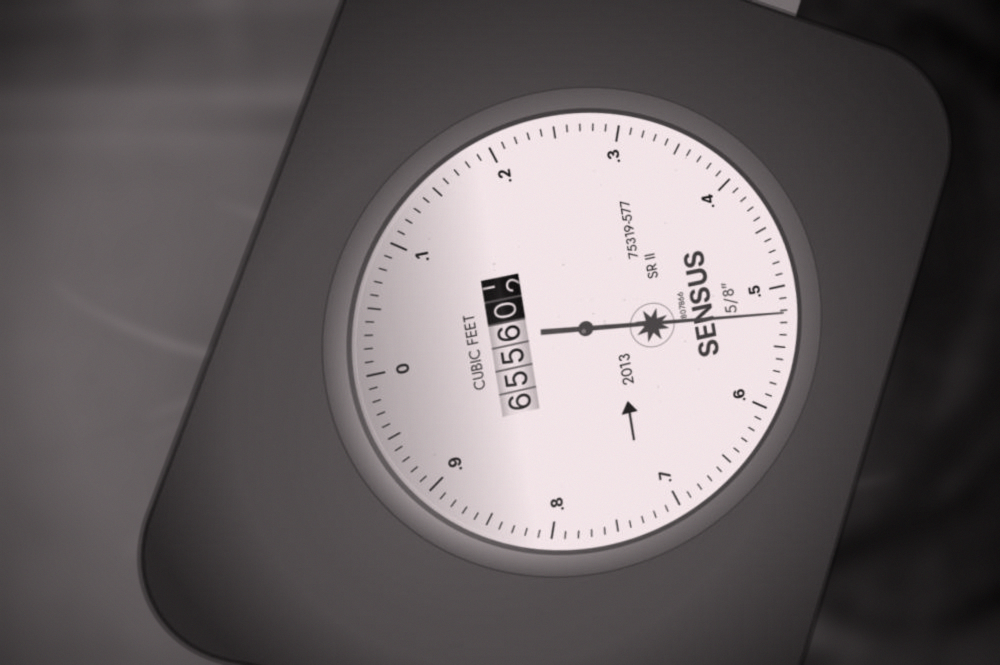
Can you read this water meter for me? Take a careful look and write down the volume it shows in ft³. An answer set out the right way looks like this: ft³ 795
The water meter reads ft³ 655601.52
